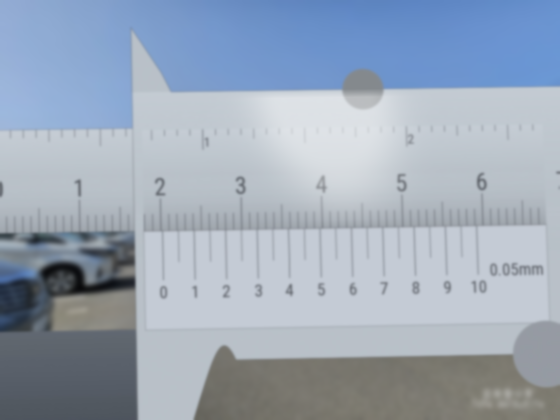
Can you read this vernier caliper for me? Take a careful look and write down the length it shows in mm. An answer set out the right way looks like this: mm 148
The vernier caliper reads mm 20.2
